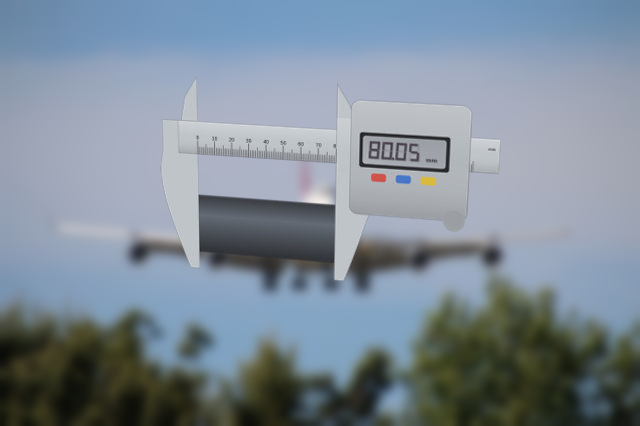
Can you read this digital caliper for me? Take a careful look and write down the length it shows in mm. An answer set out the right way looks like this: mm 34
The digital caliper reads mm 80.05
